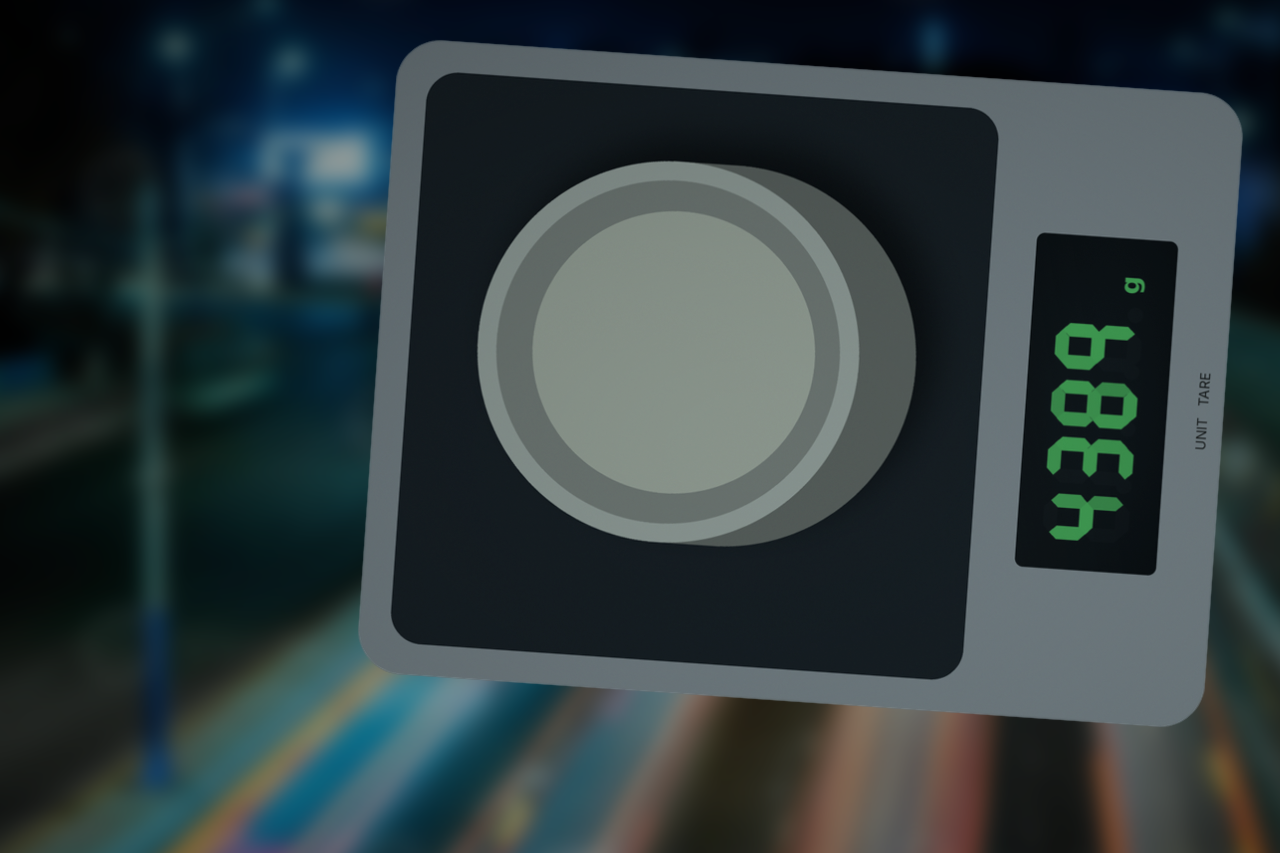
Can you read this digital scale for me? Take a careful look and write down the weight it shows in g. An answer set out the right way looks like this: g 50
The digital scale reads g 4389
